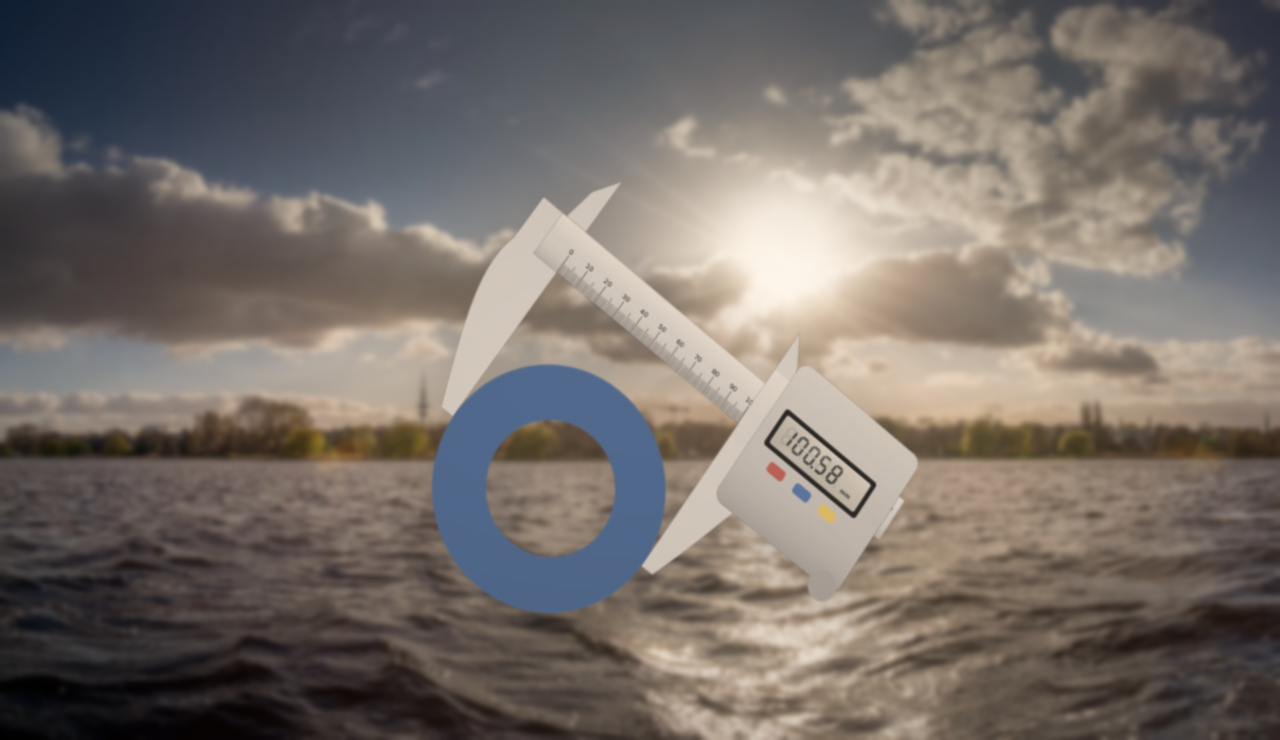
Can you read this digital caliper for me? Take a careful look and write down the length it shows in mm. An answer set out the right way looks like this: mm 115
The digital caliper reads mm 100.58
